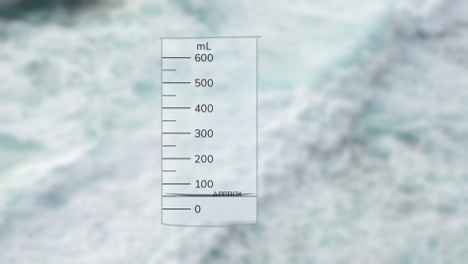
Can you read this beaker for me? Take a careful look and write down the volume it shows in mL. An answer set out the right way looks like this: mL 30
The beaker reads mL 50
